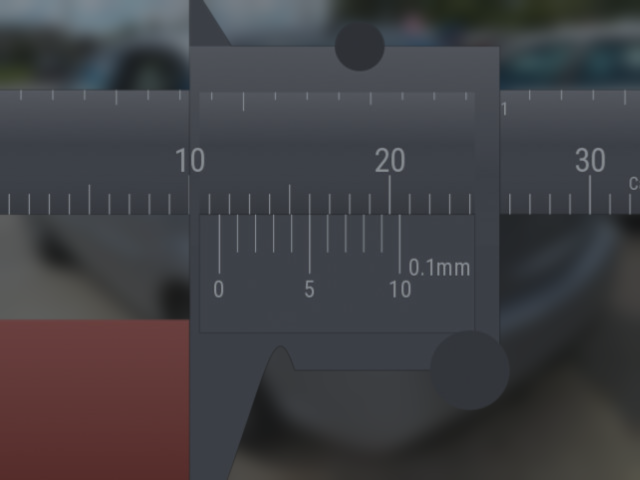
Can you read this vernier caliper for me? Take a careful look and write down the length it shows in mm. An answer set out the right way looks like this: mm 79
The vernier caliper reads mm 11.5
